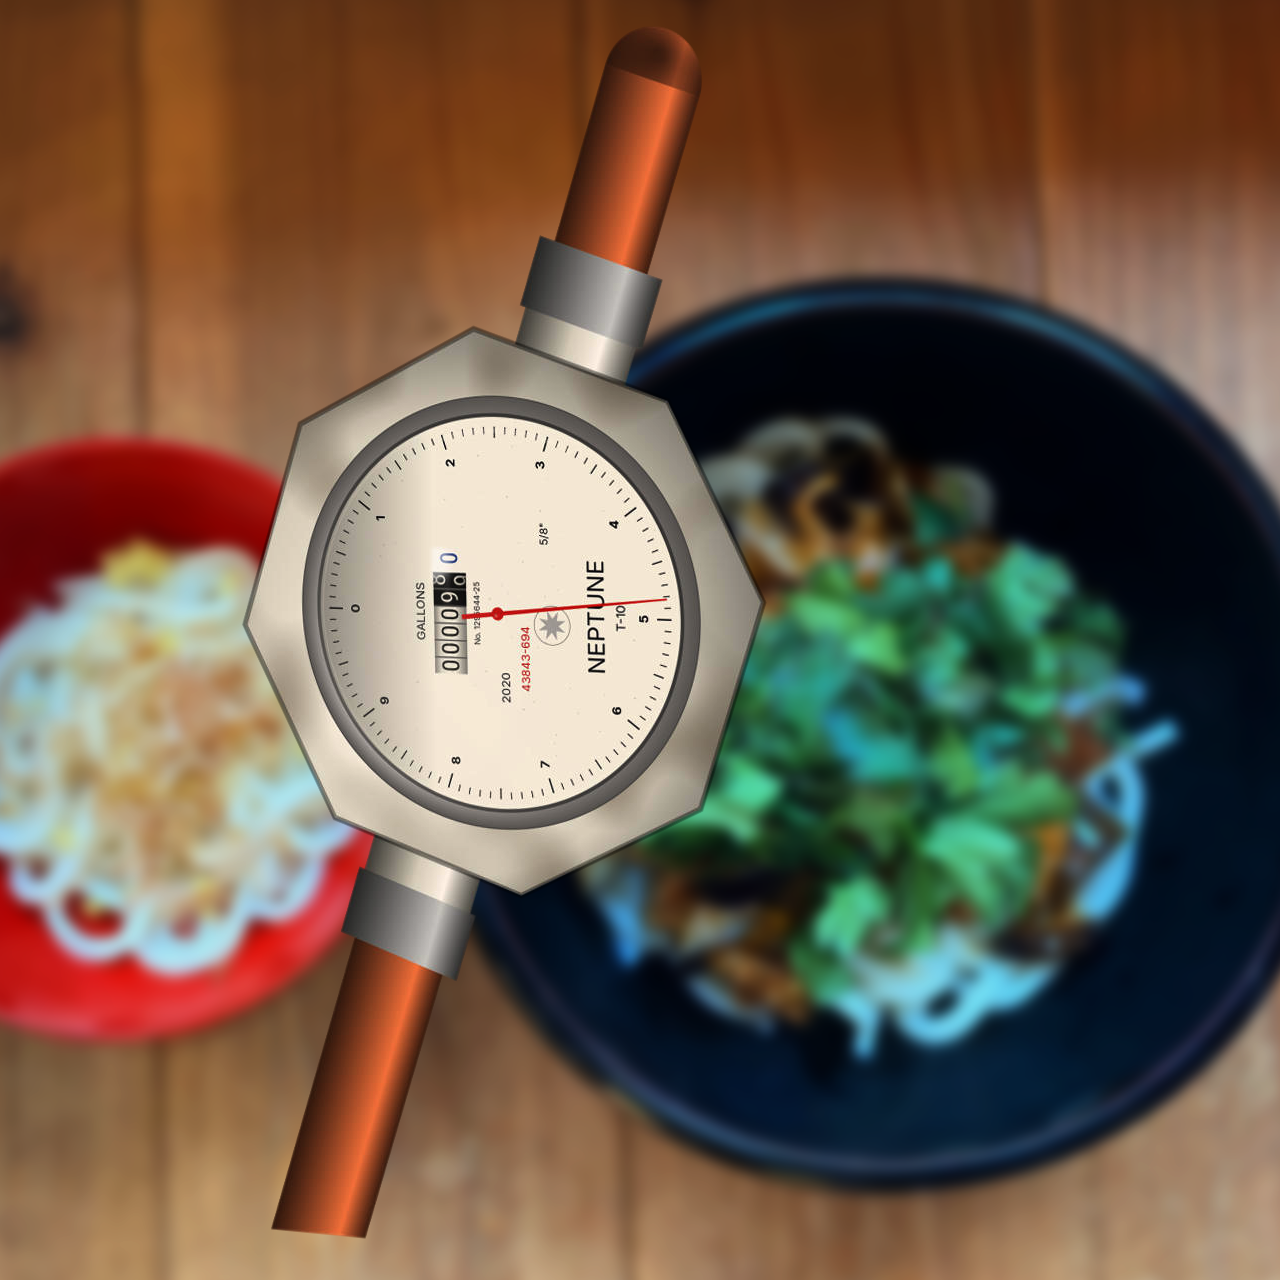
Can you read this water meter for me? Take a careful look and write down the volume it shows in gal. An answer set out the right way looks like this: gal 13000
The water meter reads gal 984.8
